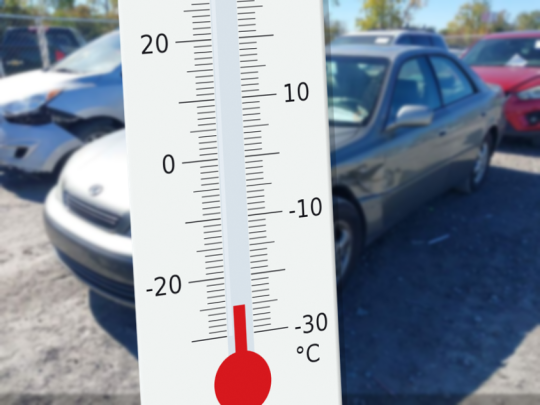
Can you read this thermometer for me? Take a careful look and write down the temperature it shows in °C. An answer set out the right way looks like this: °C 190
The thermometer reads °C -25
